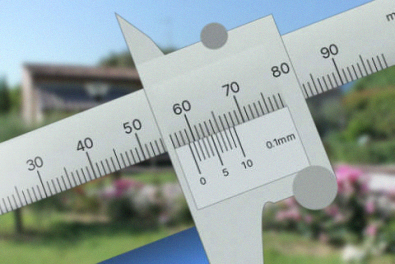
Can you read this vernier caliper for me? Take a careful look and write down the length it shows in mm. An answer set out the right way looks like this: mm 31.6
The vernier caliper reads mm 58.8
